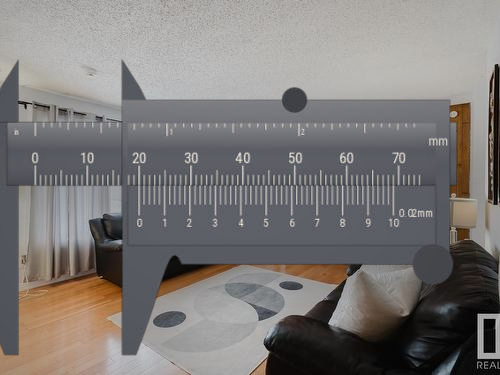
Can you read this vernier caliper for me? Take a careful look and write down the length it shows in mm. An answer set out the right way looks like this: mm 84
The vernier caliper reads mm 20.0
